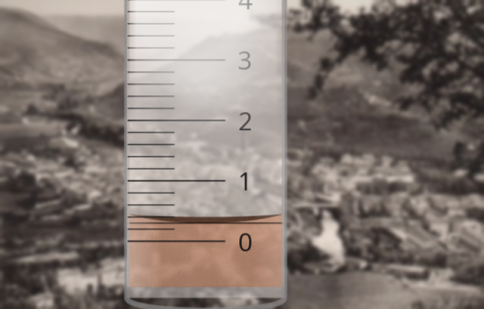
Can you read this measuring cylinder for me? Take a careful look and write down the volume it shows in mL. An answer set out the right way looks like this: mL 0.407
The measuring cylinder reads mL 0.3
